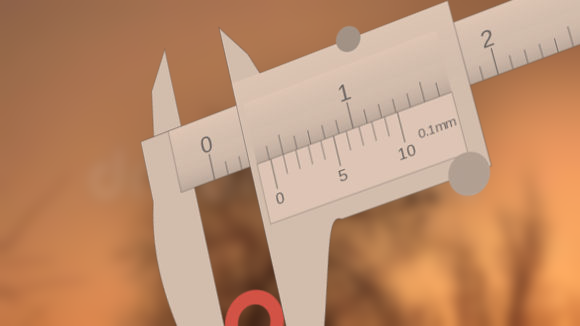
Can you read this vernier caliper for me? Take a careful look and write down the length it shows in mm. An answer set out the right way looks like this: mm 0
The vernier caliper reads mm 4.1
